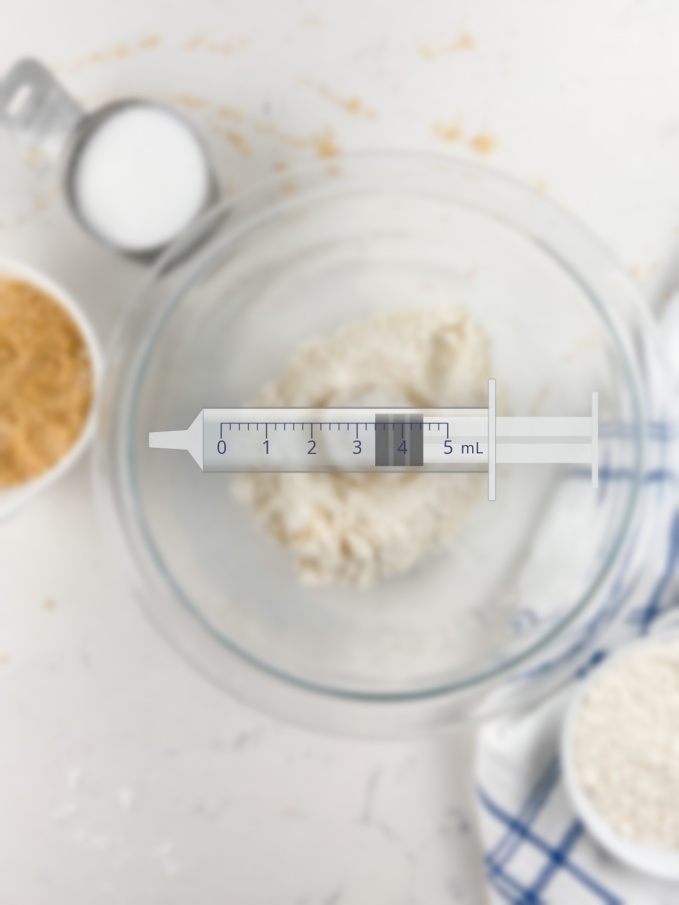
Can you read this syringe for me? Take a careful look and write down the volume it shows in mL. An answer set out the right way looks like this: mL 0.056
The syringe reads mL 3.4
